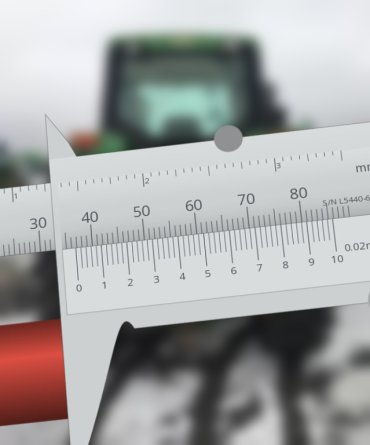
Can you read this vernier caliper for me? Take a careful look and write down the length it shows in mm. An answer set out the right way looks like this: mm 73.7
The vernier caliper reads mm 36.8
